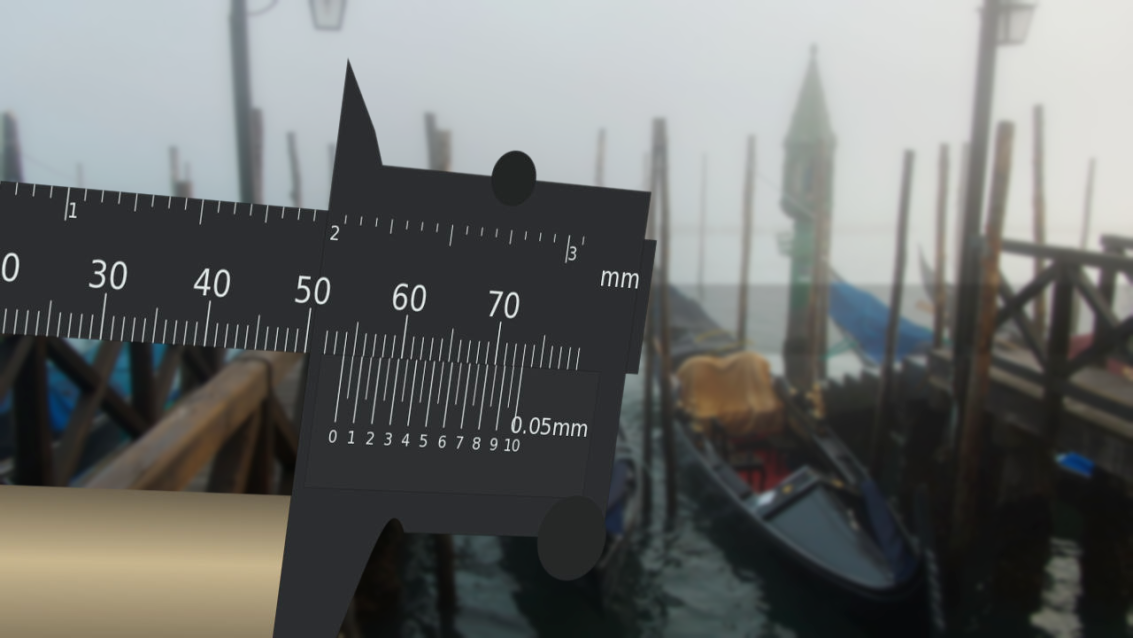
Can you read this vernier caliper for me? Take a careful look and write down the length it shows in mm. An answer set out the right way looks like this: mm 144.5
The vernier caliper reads mm 54.0
